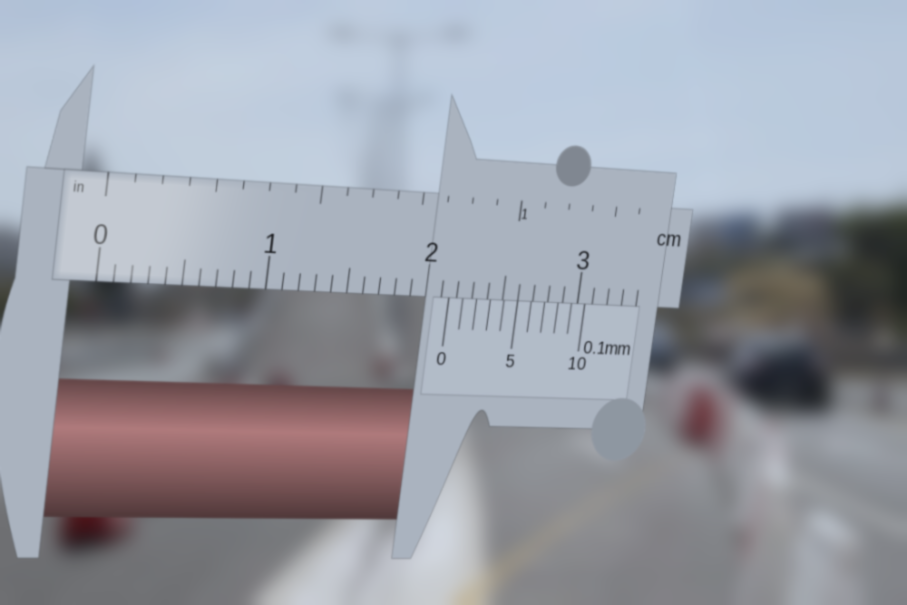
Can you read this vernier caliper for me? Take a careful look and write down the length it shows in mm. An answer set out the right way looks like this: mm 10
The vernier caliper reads mm 21.5
